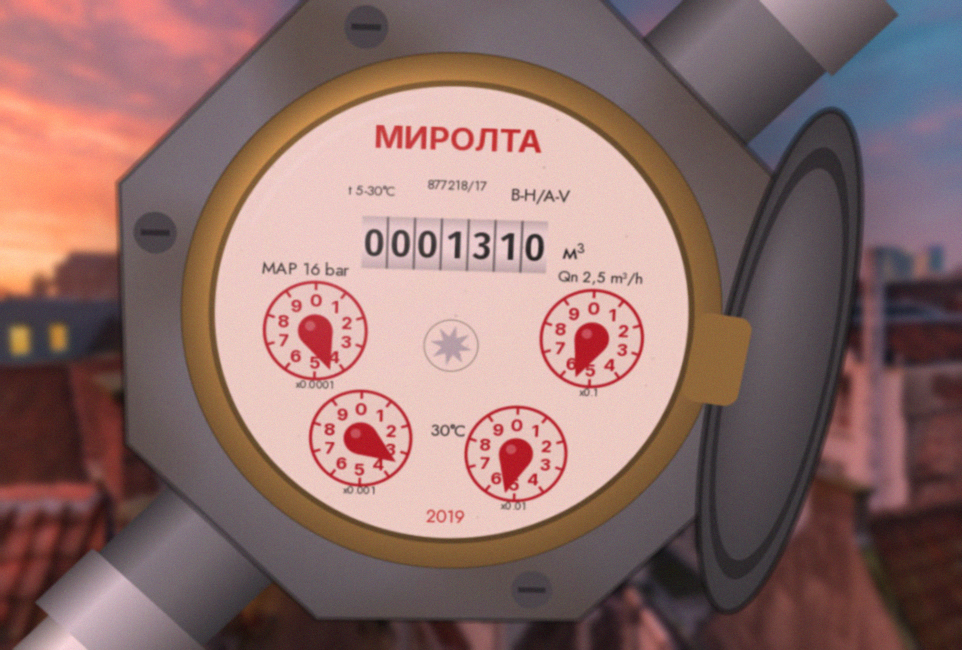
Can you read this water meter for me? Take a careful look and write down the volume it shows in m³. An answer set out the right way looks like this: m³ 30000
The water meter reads m³ 1310.5534
